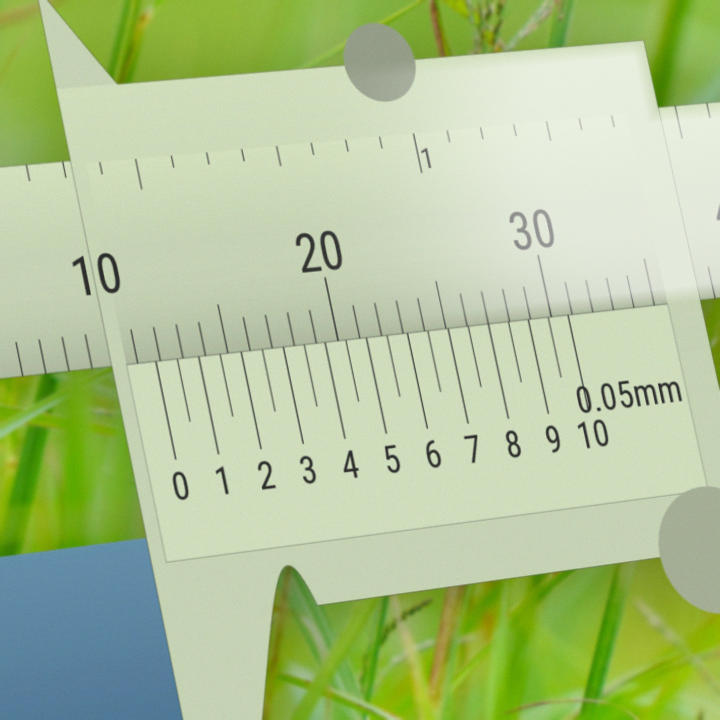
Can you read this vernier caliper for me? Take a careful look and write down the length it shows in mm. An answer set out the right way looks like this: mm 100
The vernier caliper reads mm 11.8
